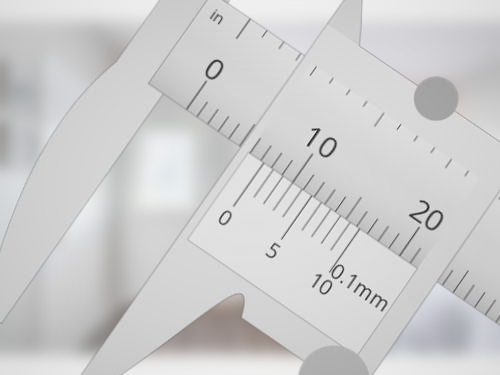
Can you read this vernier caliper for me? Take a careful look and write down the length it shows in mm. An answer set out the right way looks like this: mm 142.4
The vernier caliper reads mm 7.3
